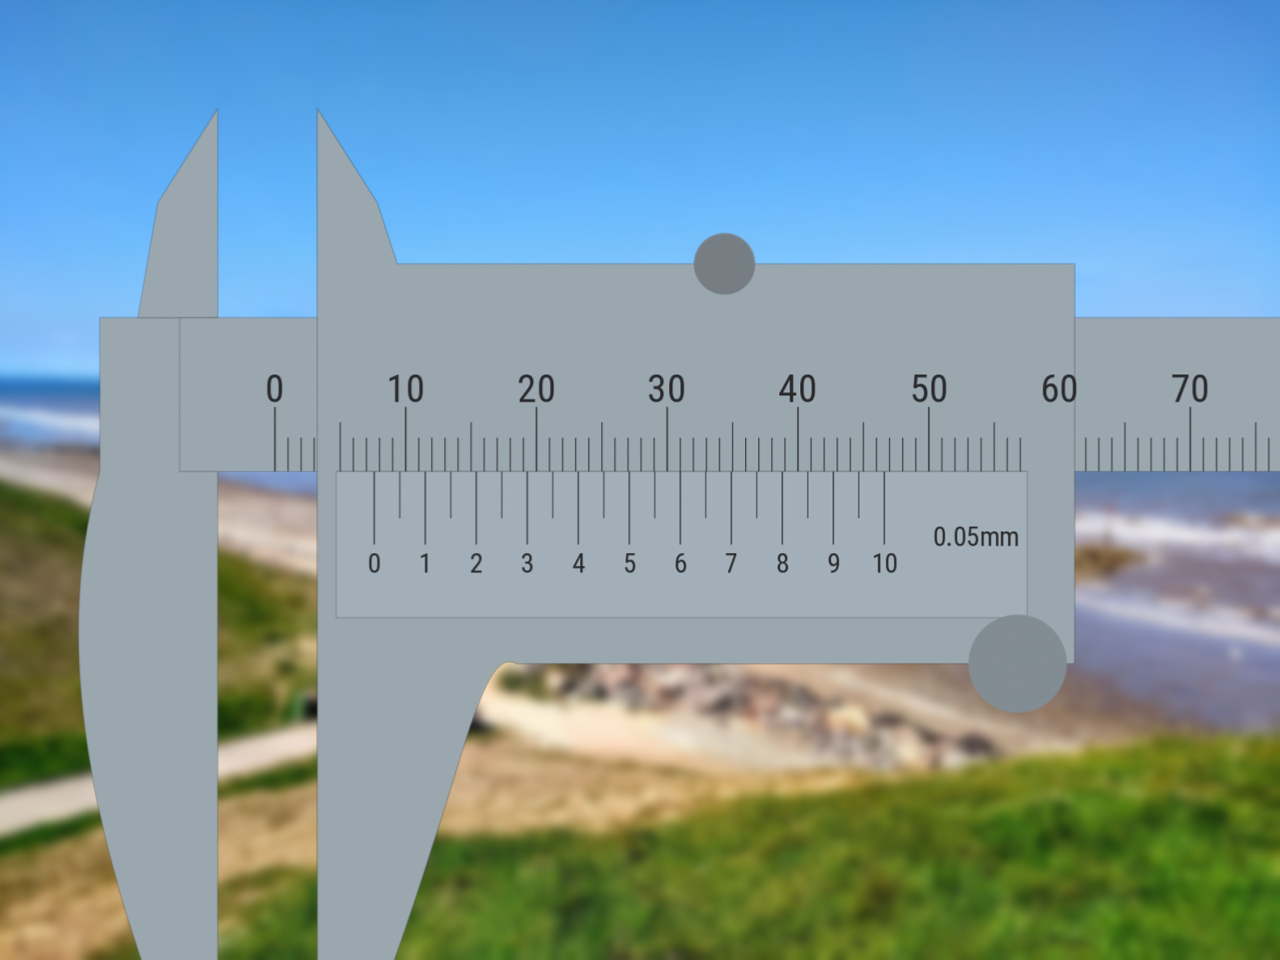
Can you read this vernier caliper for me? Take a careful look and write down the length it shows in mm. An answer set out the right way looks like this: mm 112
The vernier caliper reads mm 7.6
